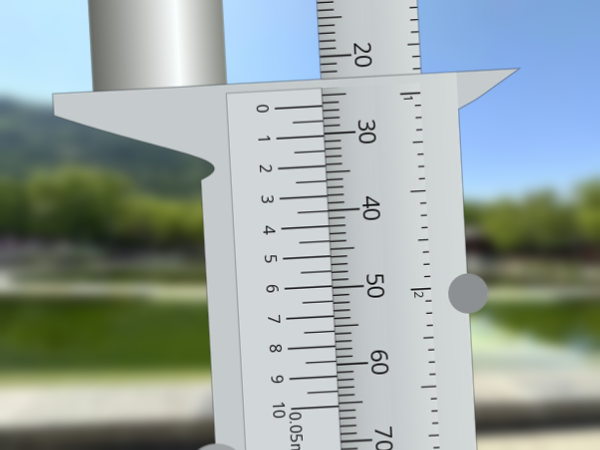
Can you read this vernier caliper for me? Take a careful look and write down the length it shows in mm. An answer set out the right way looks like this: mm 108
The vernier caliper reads mm 26.4
